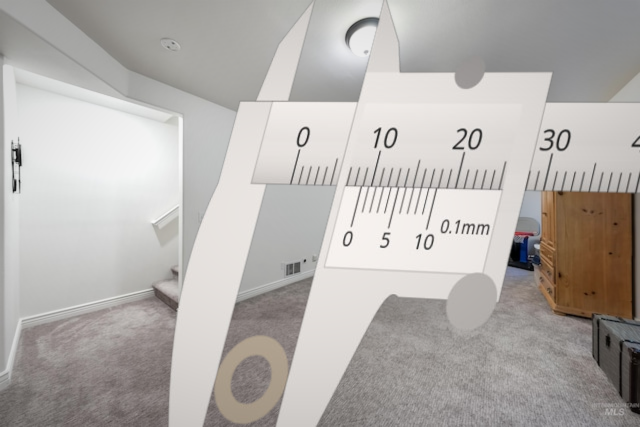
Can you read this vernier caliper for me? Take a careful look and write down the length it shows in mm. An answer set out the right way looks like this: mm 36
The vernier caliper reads mm 8.8
